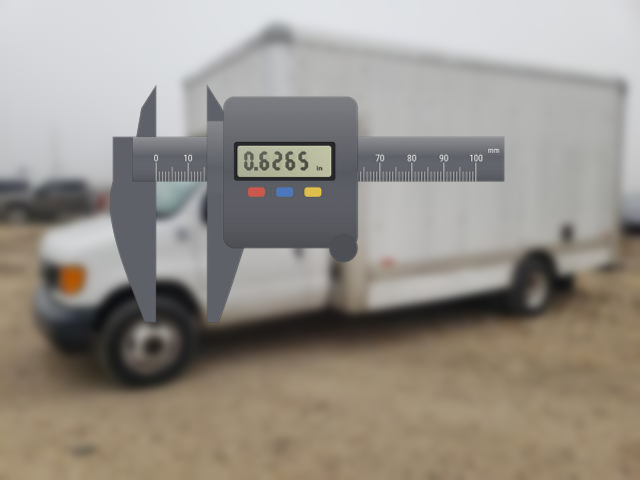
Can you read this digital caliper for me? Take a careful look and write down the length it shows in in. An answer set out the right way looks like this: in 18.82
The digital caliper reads in 0.6265
